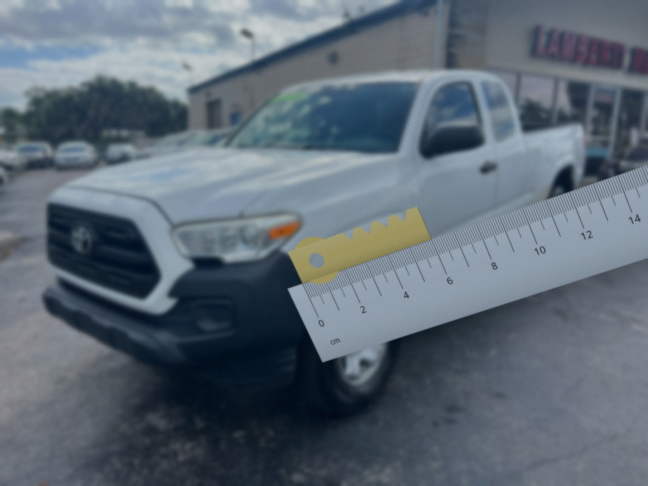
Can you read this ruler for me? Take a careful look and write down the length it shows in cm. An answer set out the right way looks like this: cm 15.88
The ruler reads cm 6
